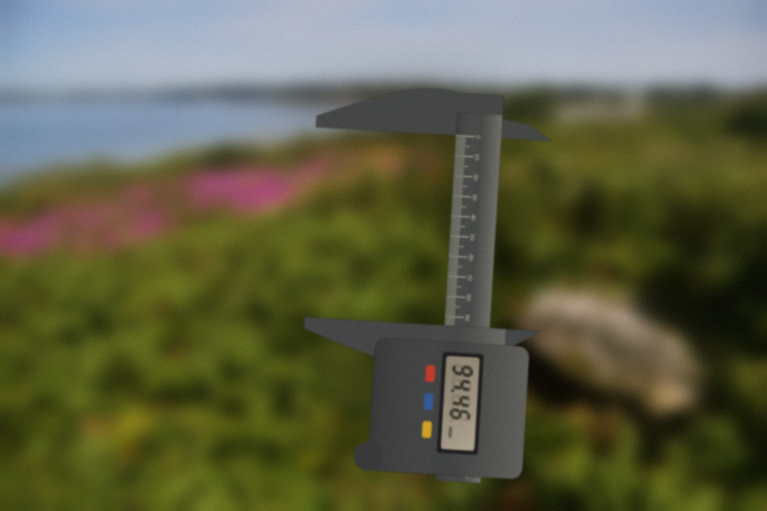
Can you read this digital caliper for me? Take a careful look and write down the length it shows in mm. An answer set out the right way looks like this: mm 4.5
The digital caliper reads mm 94.46
